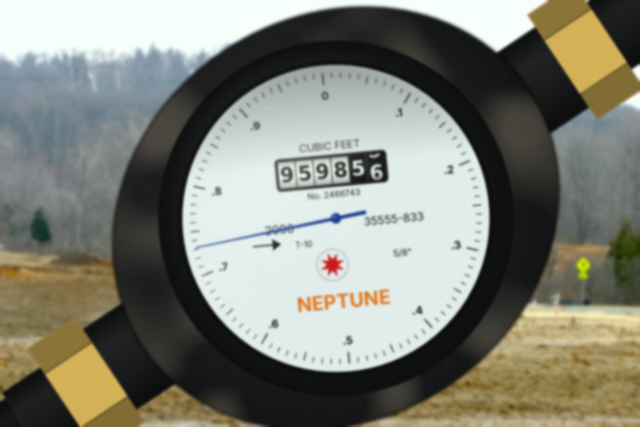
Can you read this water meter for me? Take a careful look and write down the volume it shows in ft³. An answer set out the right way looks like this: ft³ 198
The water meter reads ft³ 959855.73
